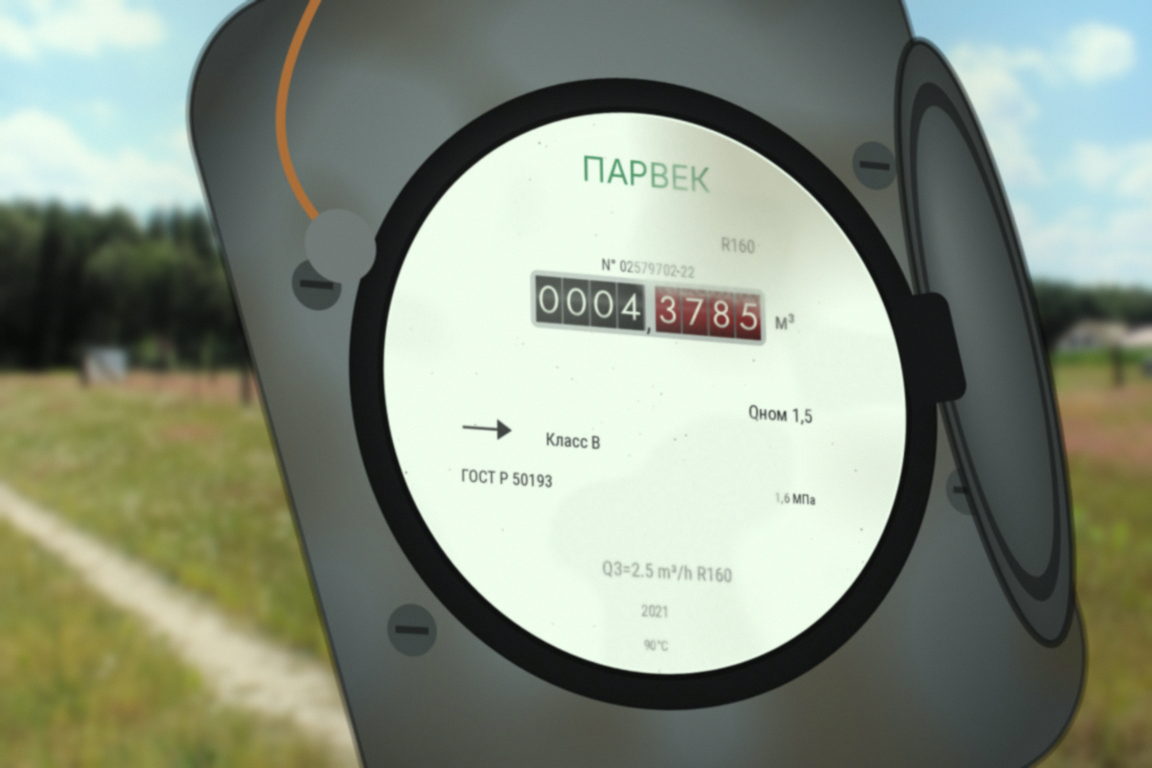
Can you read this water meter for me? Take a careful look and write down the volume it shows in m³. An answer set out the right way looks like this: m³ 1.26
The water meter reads m³ 4.3785
